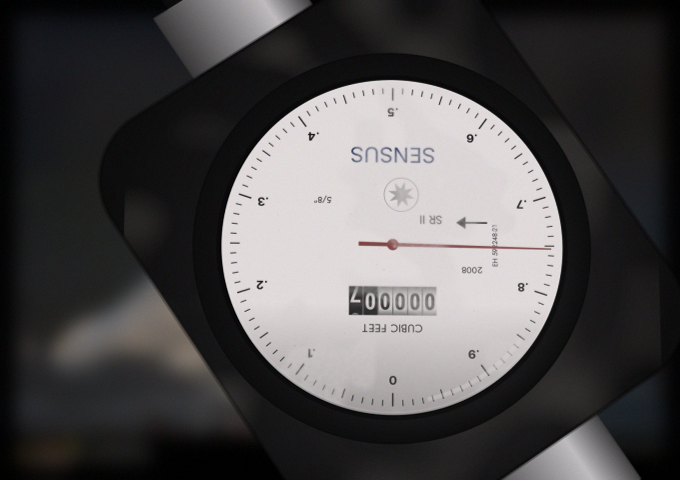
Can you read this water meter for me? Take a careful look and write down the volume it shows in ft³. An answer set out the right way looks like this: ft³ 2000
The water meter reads ft³ 6.75
